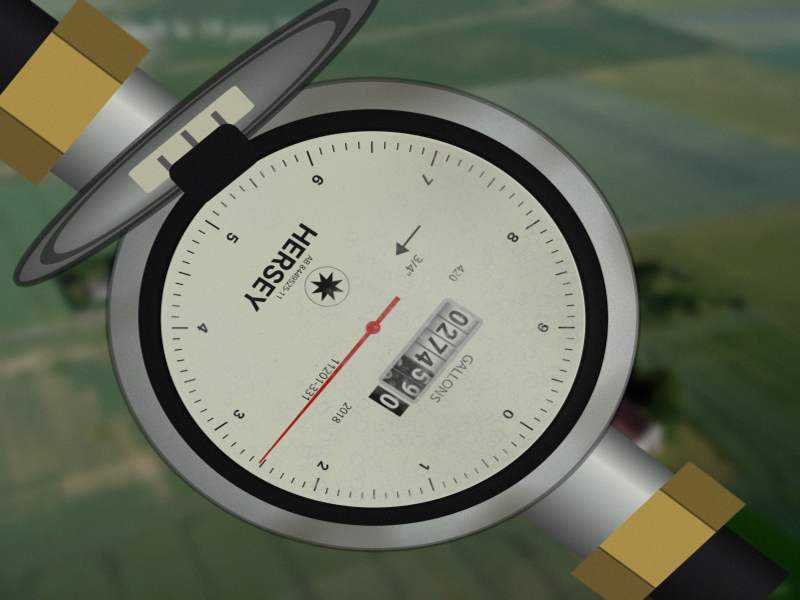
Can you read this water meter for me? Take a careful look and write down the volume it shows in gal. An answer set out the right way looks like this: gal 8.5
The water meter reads gal 274592.5
